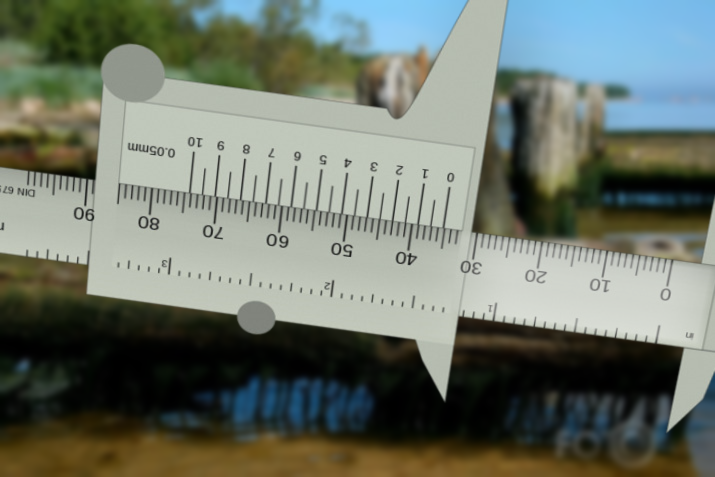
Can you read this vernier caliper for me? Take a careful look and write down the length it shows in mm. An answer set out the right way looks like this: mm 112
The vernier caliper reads mm 35.2
